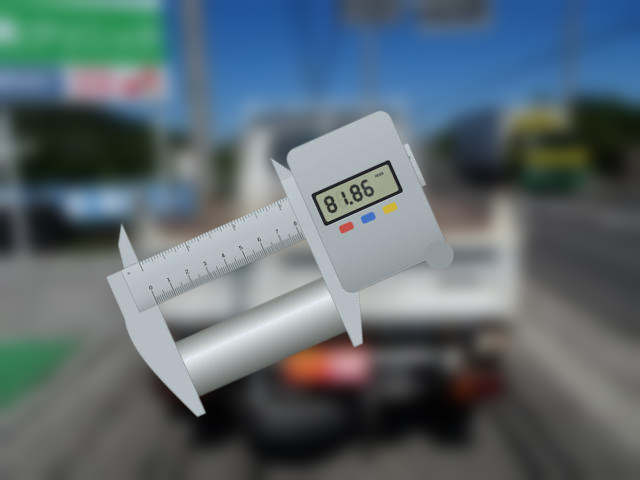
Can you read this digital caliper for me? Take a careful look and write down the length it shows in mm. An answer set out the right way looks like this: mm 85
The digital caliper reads mm 81.86
